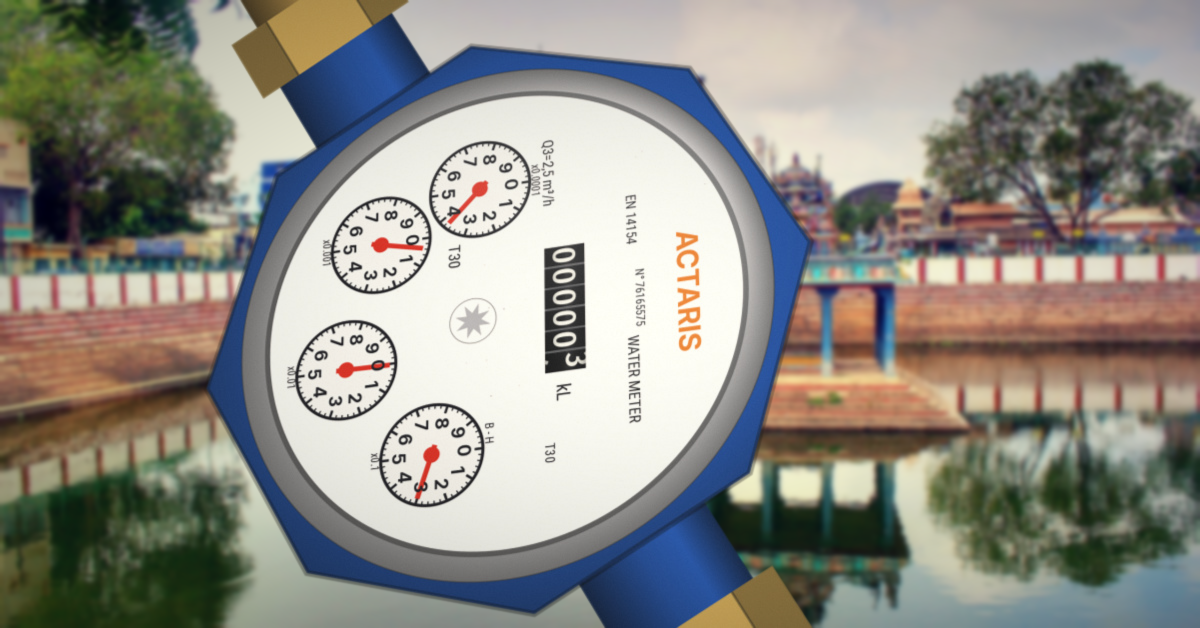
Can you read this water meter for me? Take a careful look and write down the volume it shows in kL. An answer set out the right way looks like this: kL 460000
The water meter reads kL 3.3003
